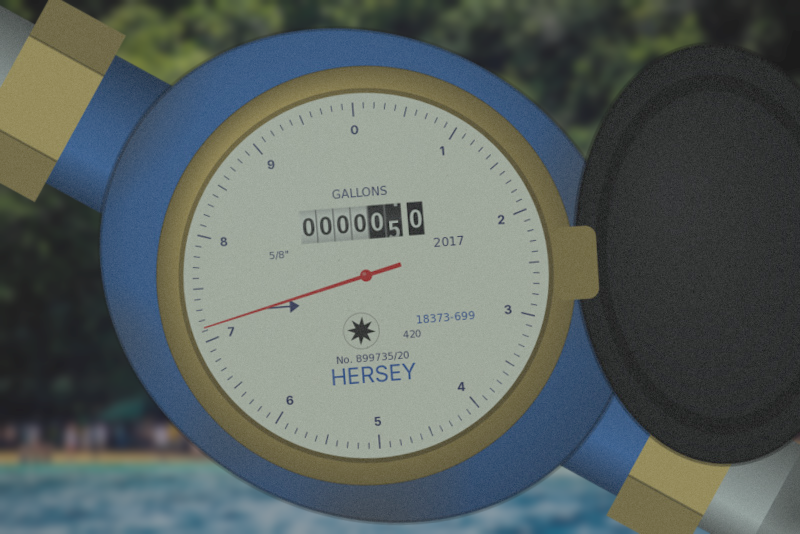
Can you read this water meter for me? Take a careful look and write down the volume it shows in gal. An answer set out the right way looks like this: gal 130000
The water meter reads gal 47.1
